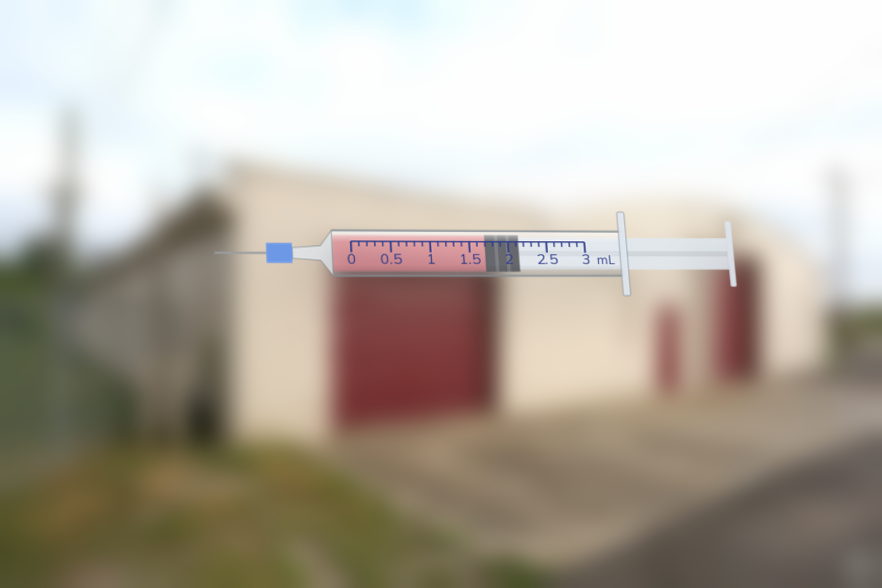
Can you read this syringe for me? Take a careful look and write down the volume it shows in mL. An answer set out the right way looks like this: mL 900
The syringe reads mL 1.7
